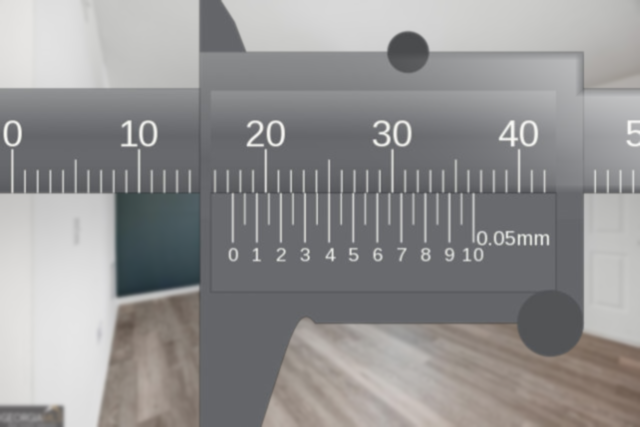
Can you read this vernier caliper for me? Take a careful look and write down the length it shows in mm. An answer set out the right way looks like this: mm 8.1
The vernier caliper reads mm 17.4
